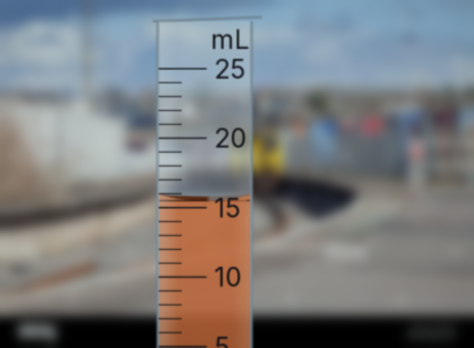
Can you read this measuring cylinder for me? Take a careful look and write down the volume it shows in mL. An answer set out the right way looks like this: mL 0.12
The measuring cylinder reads mL 15.5
